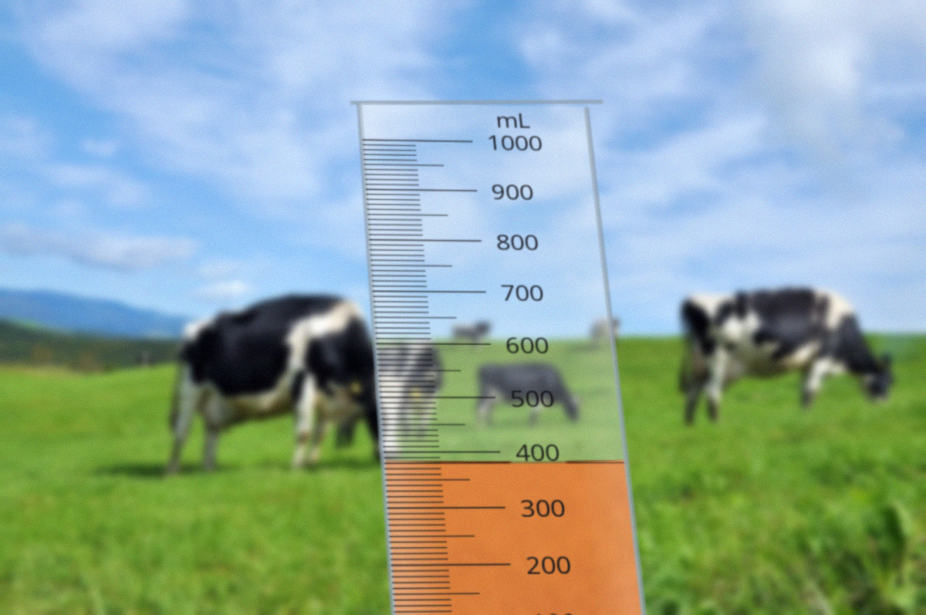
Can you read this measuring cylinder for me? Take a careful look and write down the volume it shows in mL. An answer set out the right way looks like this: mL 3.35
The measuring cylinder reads mL 380
